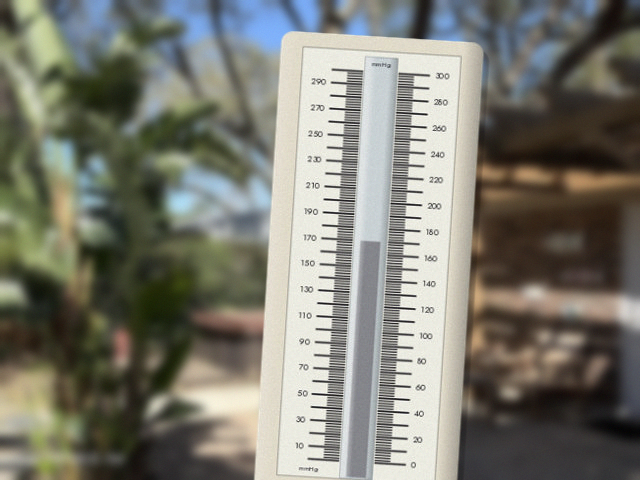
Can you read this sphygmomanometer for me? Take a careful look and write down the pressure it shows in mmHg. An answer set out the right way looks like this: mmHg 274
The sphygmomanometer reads mmHg 170
